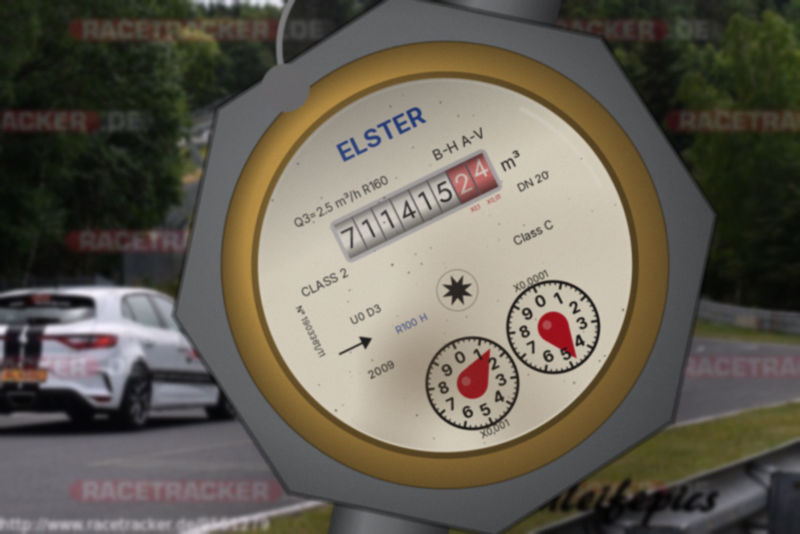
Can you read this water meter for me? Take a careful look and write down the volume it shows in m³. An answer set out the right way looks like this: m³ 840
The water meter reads m³ 711415.2414
